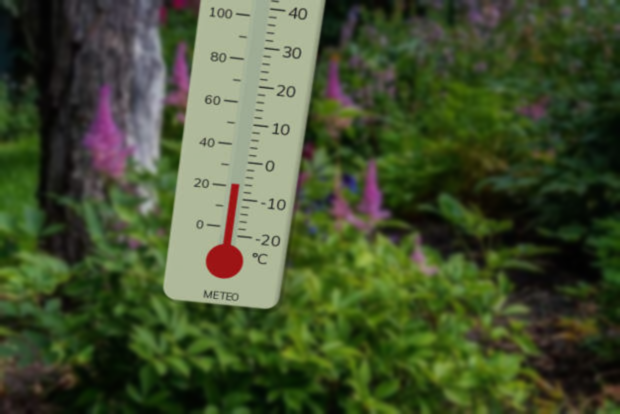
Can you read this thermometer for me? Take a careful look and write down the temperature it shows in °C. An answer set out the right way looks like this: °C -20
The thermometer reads °C -6
